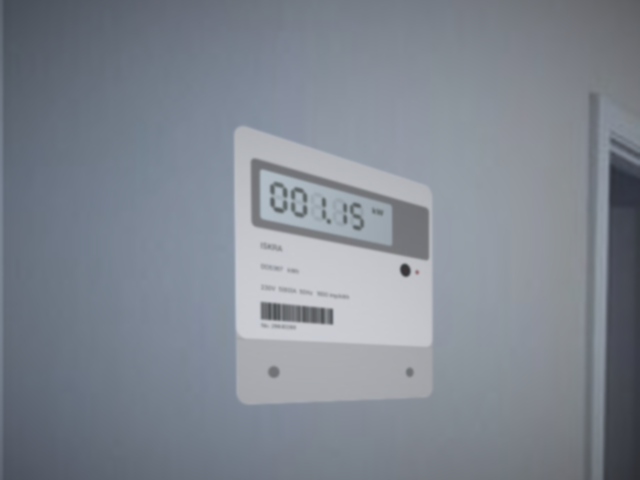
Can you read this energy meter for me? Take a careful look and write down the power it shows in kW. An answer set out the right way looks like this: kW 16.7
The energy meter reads kW 1.15
